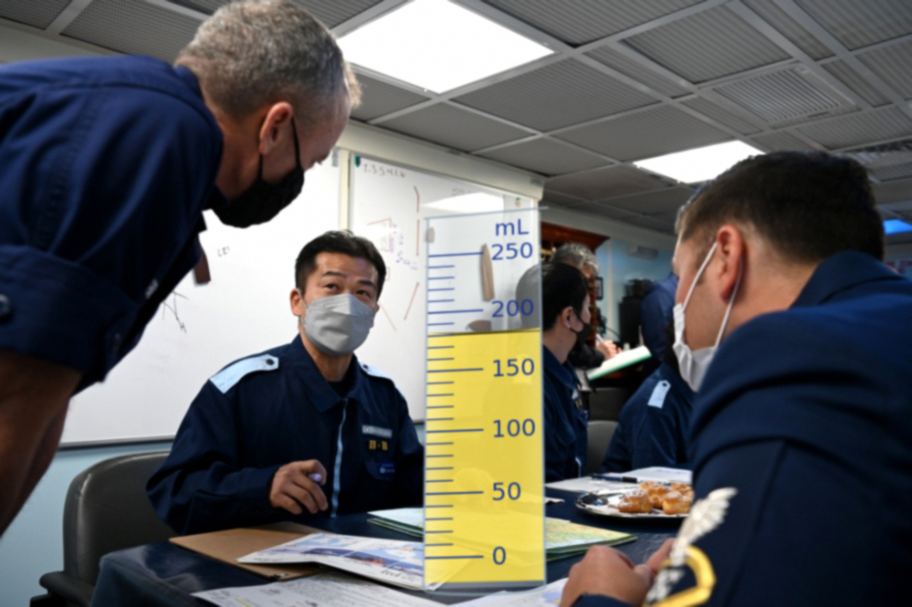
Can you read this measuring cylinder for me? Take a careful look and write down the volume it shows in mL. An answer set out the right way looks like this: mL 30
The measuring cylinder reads mL 180
